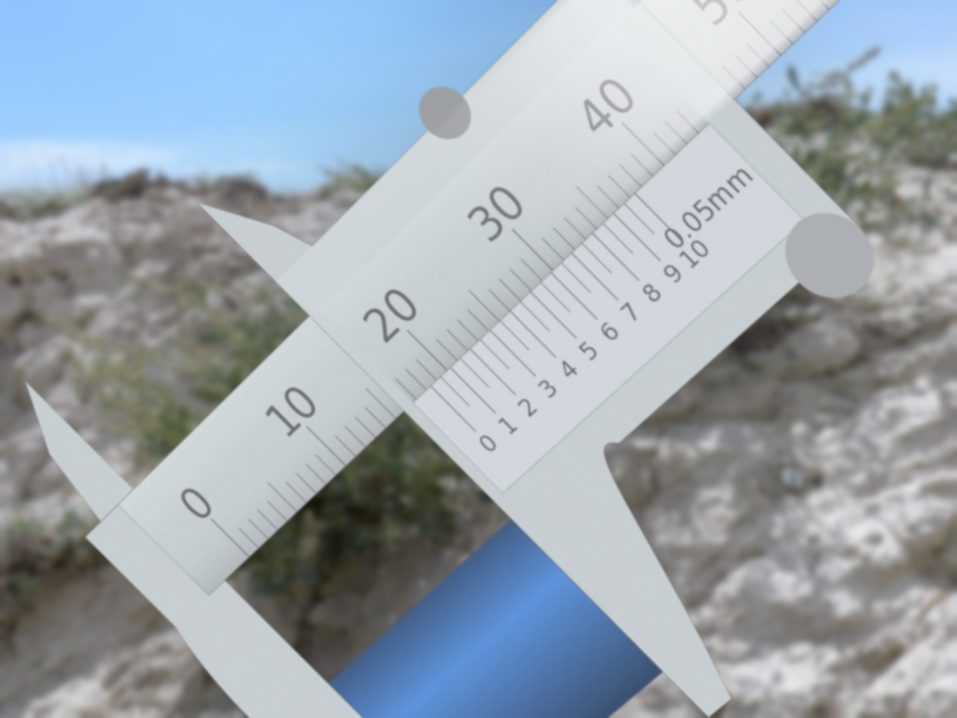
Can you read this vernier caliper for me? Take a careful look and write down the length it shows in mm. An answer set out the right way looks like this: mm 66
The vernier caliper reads mm 18.4
